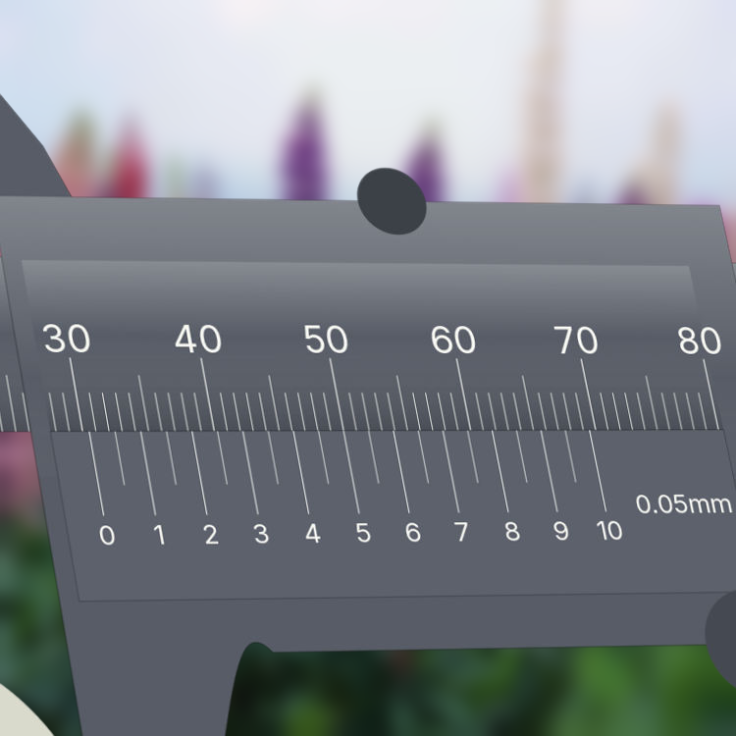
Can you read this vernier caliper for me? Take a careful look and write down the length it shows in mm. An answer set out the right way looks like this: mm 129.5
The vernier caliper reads mm 30.5
